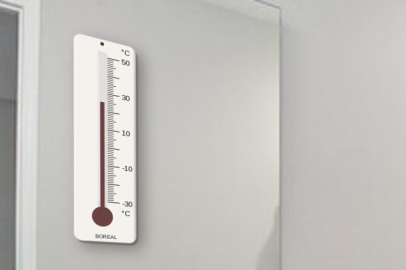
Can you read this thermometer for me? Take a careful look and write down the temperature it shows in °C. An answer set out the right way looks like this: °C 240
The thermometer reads °C 25
